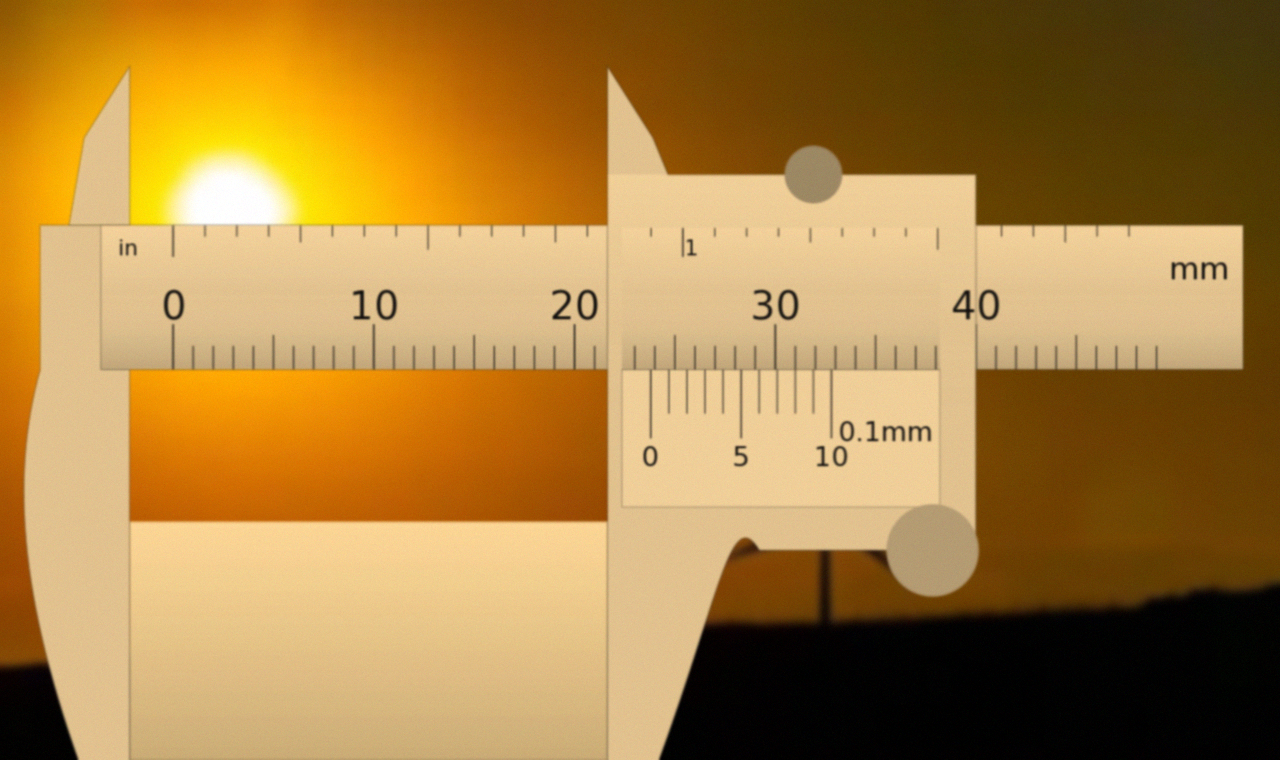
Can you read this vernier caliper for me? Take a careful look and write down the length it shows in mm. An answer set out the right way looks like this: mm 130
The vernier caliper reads mm 23.8
